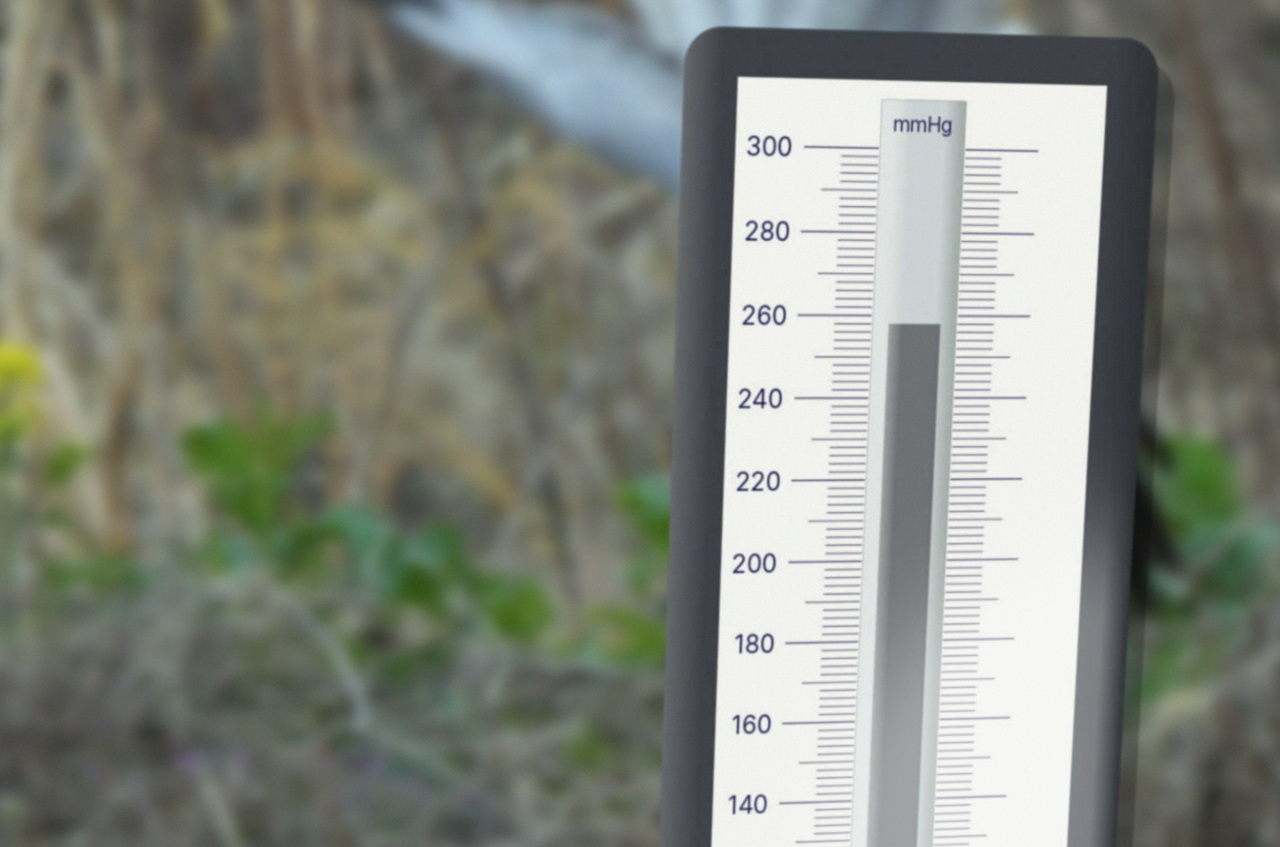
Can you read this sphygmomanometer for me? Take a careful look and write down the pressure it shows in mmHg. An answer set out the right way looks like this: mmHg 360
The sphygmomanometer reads mmHg 258
